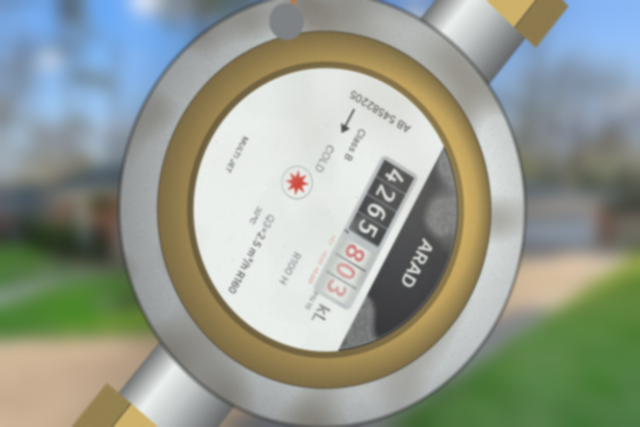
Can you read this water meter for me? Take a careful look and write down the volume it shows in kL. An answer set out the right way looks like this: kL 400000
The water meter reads kL 4265.803
